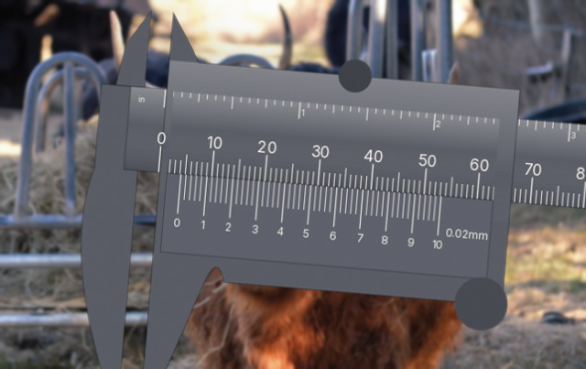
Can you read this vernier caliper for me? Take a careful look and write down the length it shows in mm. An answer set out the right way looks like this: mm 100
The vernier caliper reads mm 4.2
